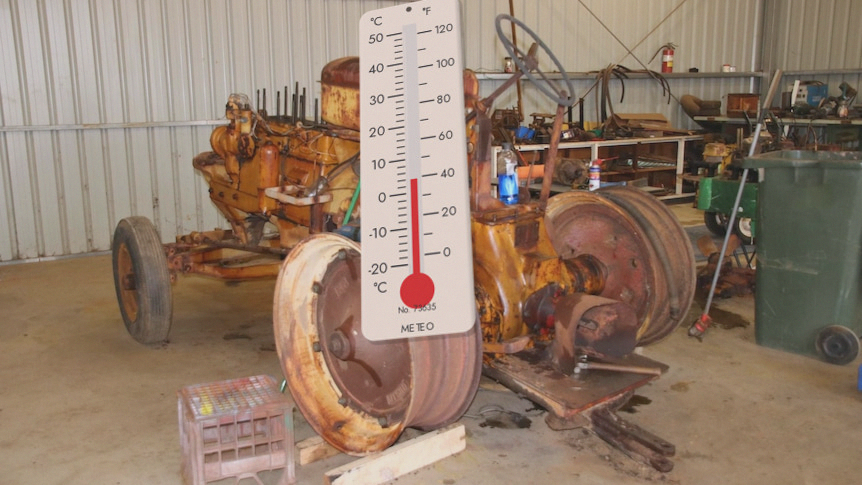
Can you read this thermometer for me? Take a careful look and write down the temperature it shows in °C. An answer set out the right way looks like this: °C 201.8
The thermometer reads °C 4
